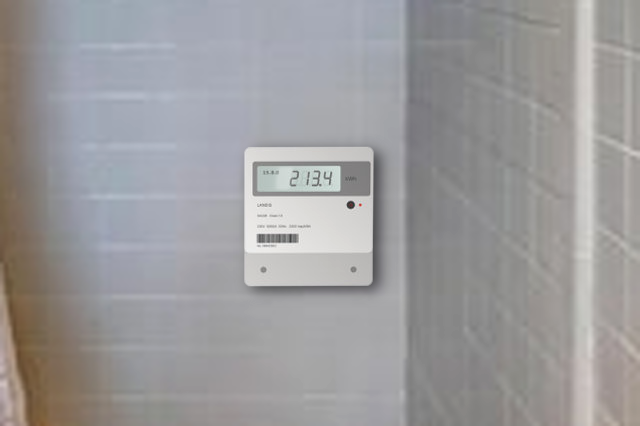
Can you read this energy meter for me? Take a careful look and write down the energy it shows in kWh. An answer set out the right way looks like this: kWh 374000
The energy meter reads kWh 213.4
